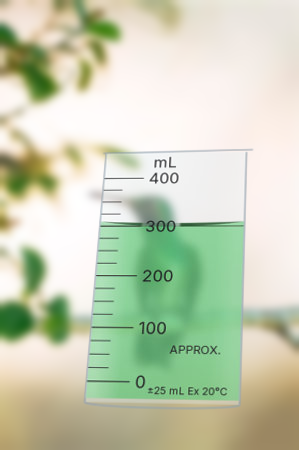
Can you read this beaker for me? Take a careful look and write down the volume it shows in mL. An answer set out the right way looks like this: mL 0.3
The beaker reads mL 300
